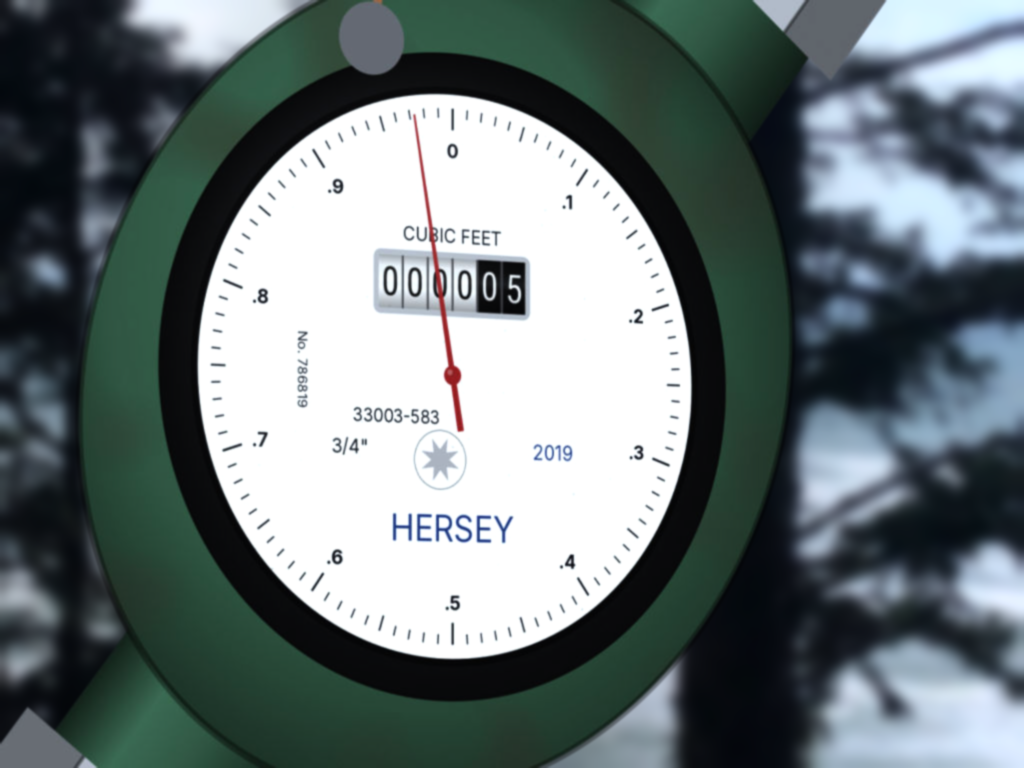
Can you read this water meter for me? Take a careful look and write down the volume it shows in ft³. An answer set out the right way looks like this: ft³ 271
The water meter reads ft³ 4.97
